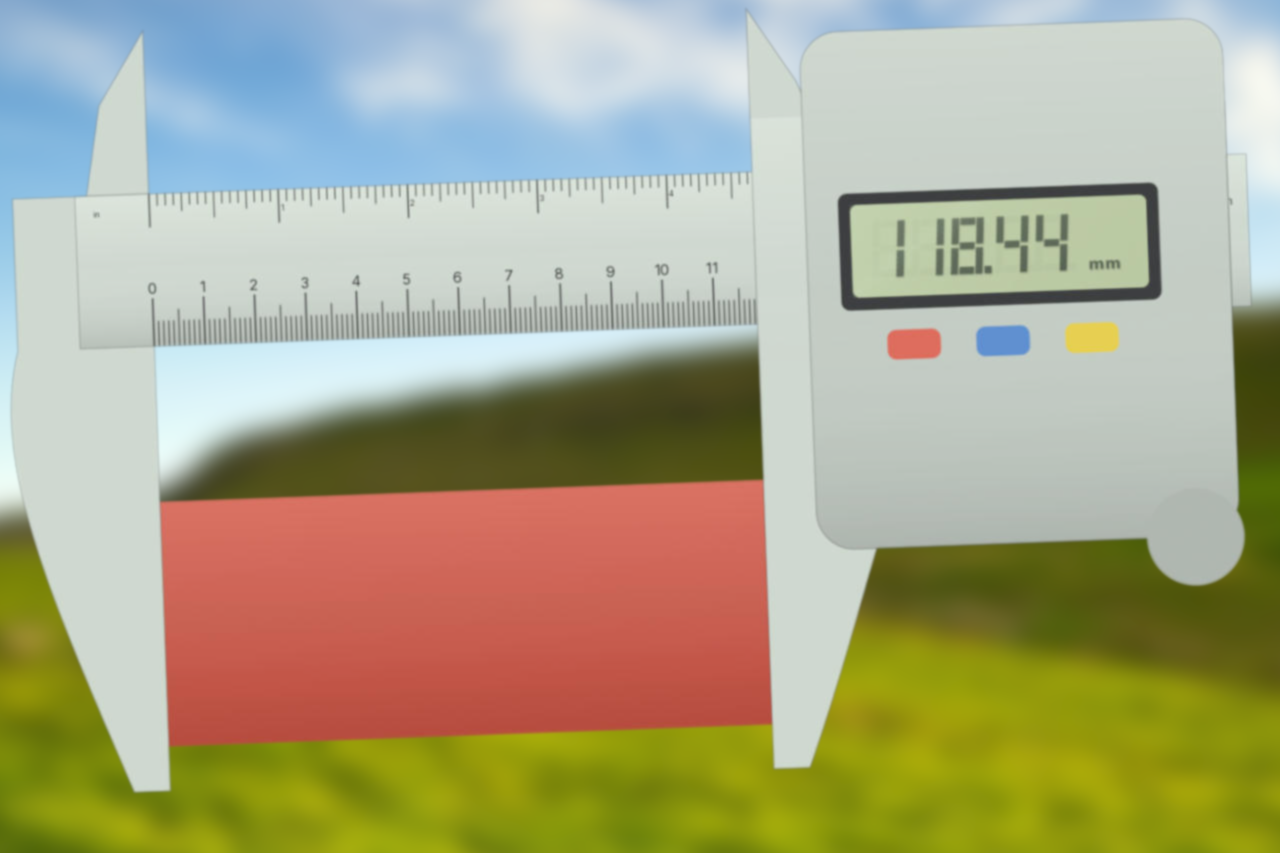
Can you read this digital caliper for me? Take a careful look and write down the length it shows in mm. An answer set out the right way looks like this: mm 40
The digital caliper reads mm 118.44
